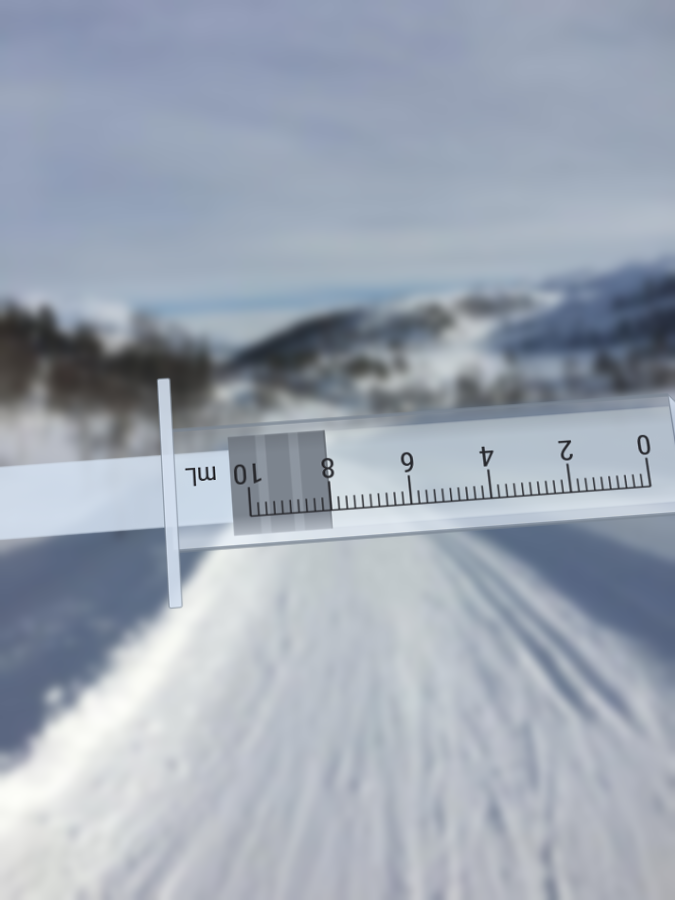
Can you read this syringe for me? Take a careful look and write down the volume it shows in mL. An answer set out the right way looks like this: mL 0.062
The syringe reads mL 8
